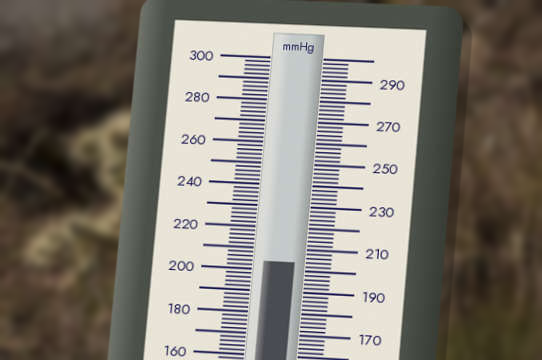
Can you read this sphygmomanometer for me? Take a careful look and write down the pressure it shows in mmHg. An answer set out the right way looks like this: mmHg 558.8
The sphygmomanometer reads mmHg 204
